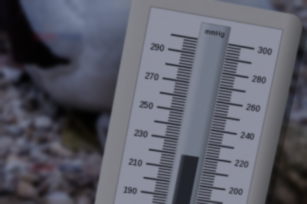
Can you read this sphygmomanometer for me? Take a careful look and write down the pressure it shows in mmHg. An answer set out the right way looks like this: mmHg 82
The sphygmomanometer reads mmHg 220
